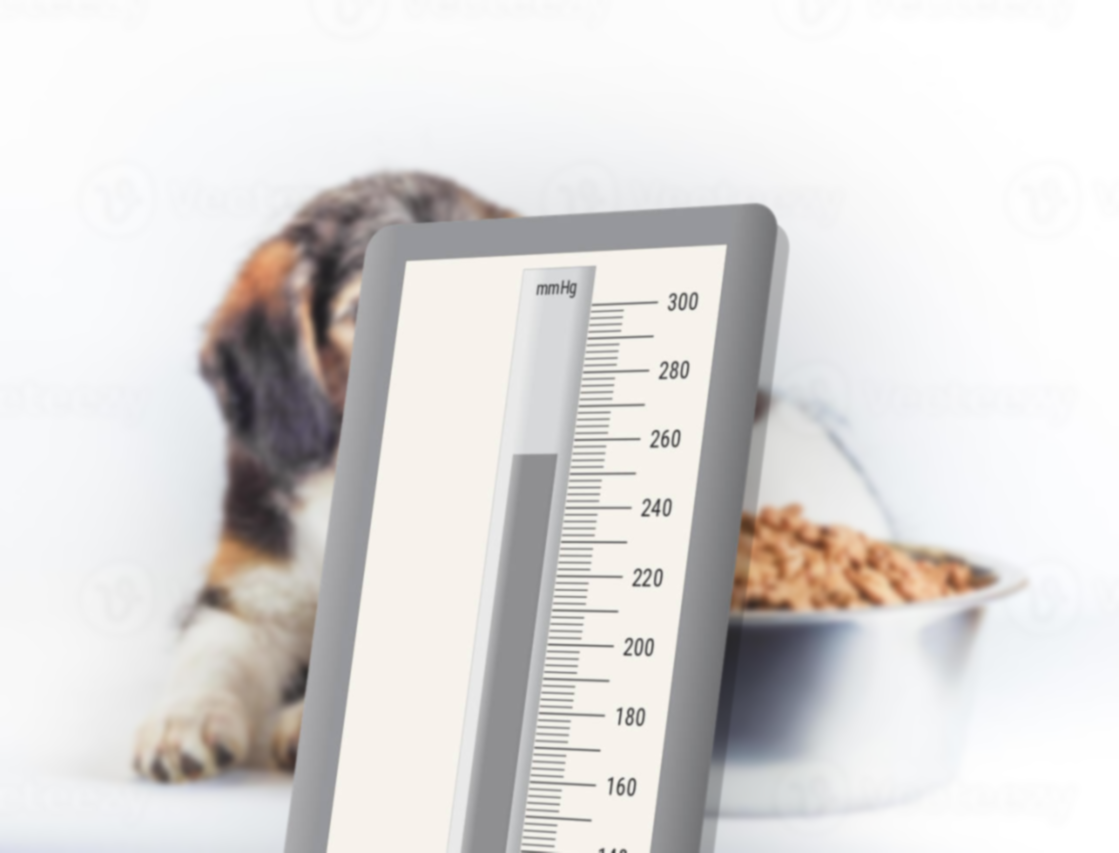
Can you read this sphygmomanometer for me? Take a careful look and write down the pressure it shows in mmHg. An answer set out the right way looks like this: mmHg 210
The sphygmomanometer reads mmHg 256
